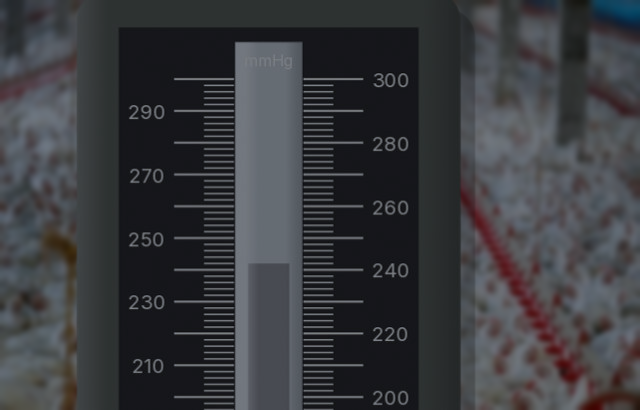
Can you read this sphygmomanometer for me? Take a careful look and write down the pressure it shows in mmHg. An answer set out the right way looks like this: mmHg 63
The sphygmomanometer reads mmHg 242
